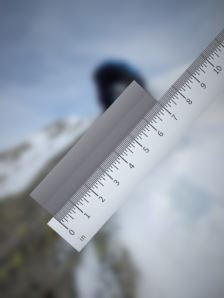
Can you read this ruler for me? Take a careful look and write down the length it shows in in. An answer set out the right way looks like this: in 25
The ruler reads in 7
